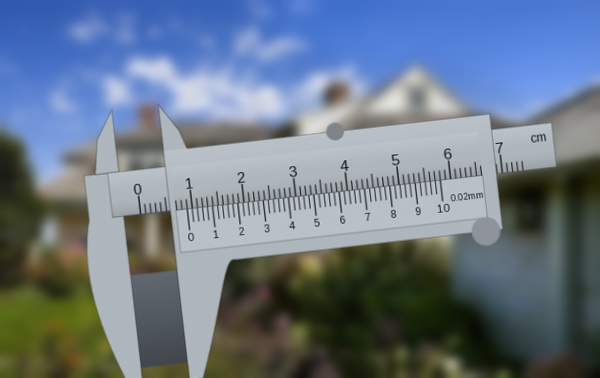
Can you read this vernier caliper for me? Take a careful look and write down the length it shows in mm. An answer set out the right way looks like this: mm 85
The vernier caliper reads mm 9.0
